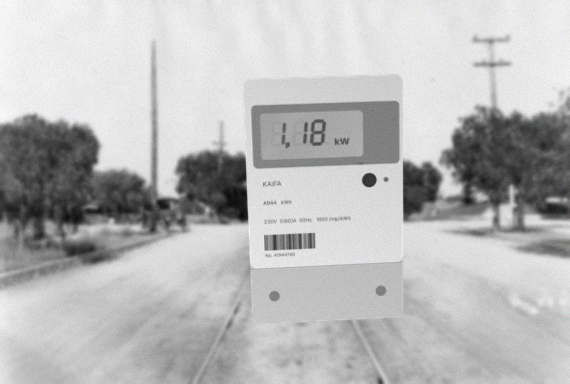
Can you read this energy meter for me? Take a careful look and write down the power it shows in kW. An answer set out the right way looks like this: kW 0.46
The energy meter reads kW 1.18
